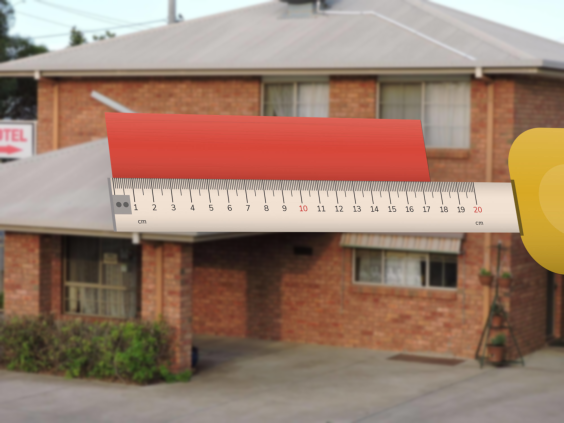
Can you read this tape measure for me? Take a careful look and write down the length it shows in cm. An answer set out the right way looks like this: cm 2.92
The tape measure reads cm 17.5
